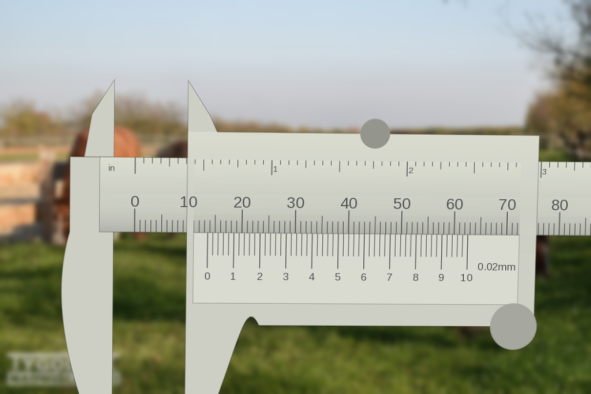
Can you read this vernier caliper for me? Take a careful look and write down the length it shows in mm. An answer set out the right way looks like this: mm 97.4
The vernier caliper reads mm 13.6
